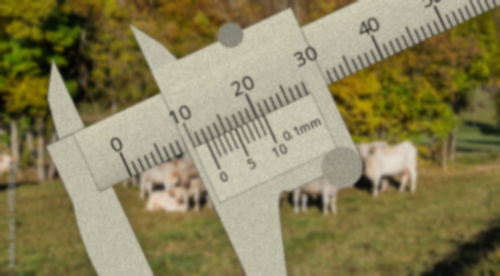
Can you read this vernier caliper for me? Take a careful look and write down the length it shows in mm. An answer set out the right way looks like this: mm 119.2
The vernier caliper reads mm 12.0
